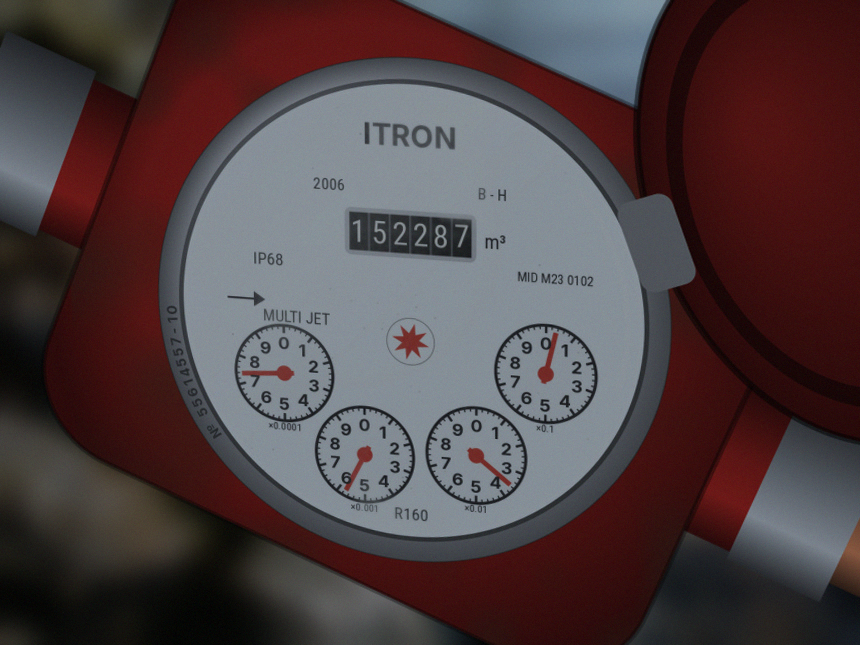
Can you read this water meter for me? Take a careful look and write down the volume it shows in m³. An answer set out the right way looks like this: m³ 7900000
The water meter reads m³ 152287.0357
